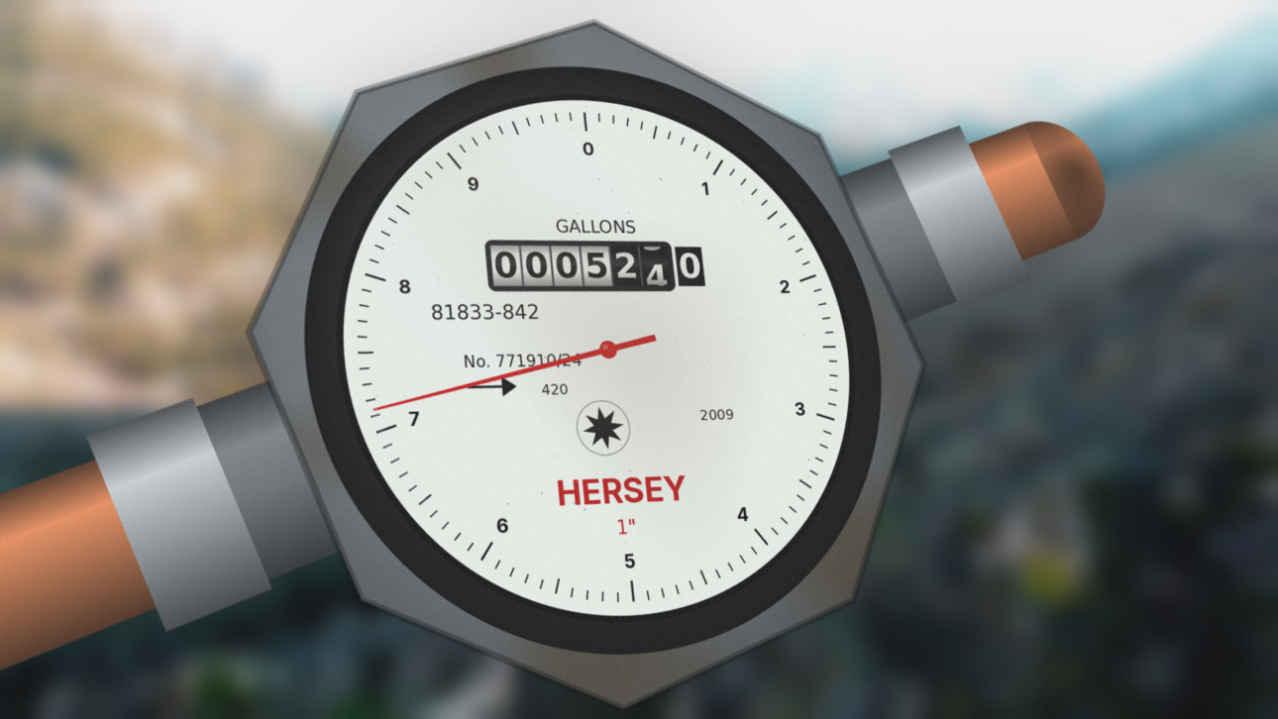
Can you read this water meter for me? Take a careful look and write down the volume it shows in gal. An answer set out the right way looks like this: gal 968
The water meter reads gal 5237.1
